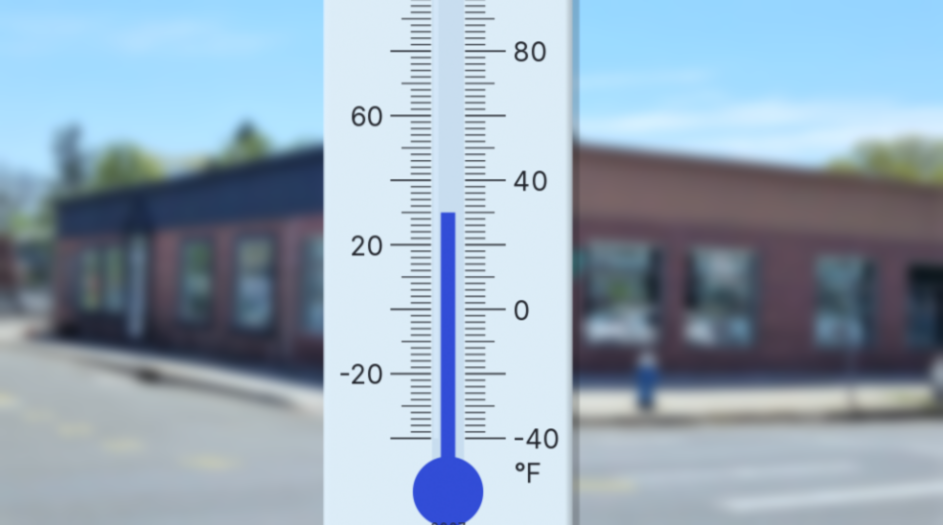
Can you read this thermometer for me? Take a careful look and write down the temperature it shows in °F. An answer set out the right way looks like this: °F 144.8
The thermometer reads °F 30
